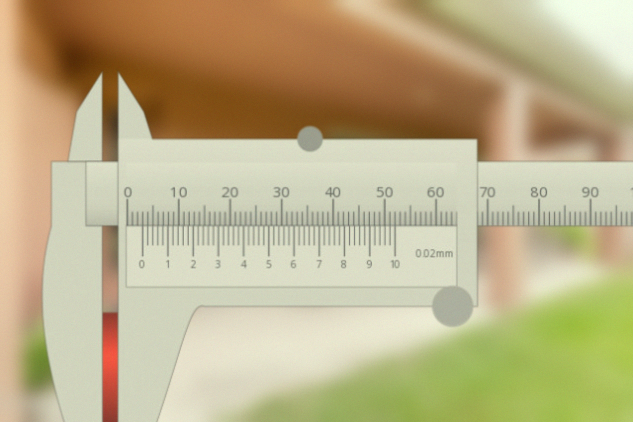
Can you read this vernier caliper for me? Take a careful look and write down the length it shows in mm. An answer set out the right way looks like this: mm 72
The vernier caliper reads mm 3.0
